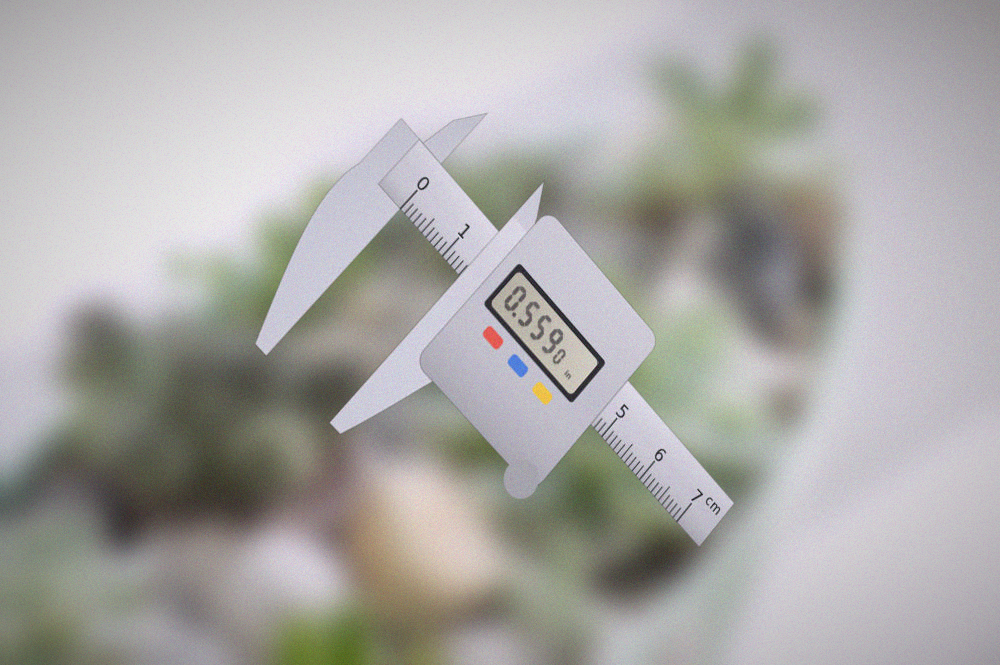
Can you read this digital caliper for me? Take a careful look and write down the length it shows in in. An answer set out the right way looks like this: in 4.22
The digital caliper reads in 0.5590
